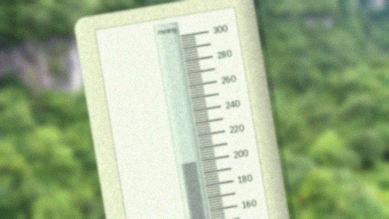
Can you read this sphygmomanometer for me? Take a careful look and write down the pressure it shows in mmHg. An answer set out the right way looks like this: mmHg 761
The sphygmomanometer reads mmHg 200
